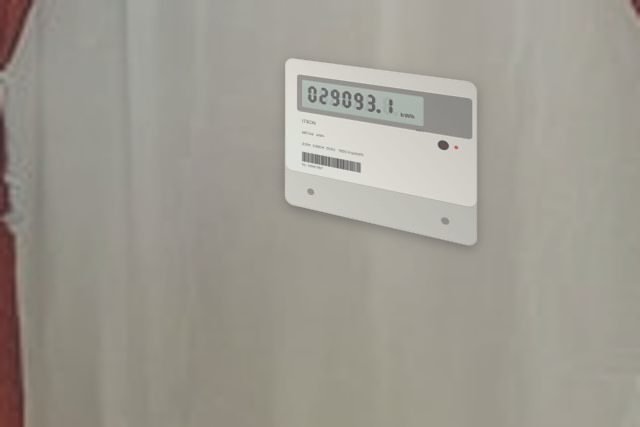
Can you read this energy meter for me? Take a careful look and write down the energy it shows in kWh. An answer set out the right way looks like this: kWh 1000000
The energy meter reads kWh 29093.1
